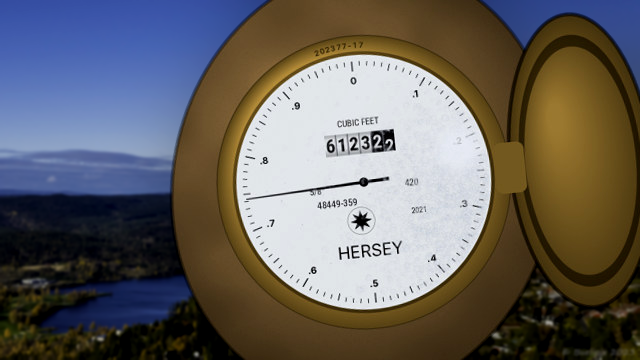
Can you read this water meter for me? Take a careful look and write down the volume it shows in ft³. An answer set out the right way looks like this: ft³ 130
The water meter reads ft³ 612321.74
